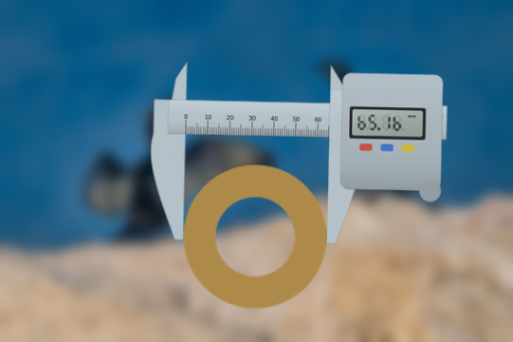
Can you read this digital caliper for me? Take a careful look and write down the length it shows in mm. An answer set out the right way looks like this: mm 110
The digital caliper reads mm 65.16
